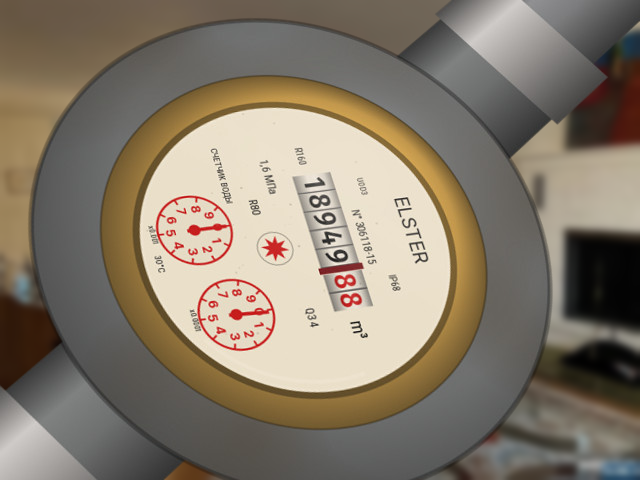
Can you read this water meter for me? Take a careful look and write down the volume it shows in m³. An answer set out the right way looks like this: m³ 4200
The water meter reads m³ 18949.8800
